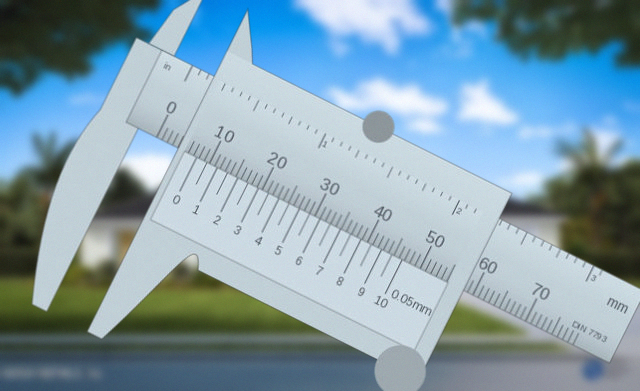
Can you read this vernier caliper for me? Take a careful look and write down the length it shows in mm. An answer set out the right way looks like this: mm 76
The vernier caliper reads mm 7.6
